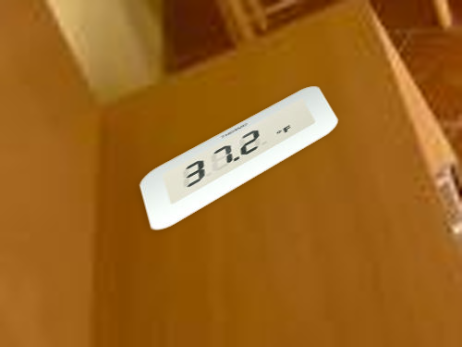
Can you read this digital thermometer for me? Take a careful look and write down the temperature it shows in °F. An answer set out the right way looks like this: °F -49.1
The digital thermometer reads °F 37.2
